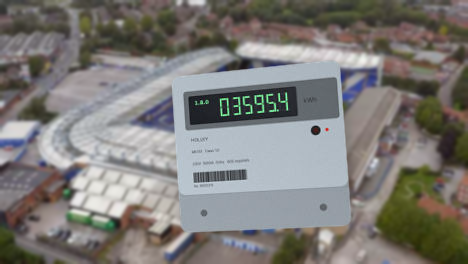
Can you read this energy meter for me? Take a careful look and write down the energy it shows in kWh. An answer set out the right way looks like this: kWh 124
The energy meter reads kWh 3595.4
